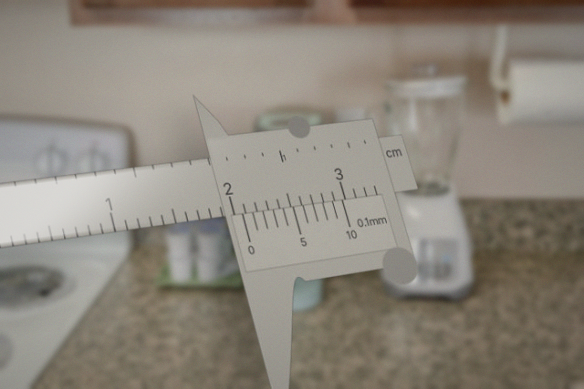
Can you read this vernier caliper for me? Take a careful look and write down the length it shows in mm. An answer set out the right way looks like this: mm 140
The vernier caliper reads mm 20.7
